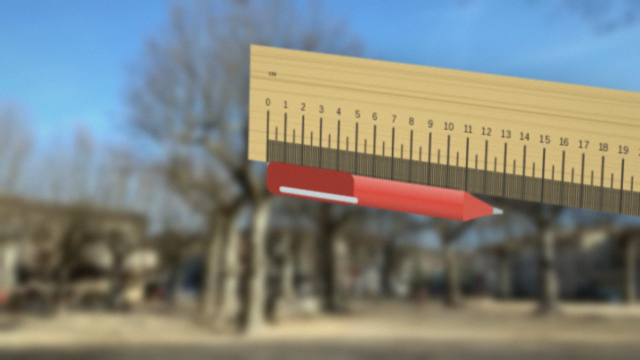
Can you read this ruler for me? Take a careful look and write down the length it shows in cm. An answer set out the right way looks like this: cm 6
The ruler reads cm 13
